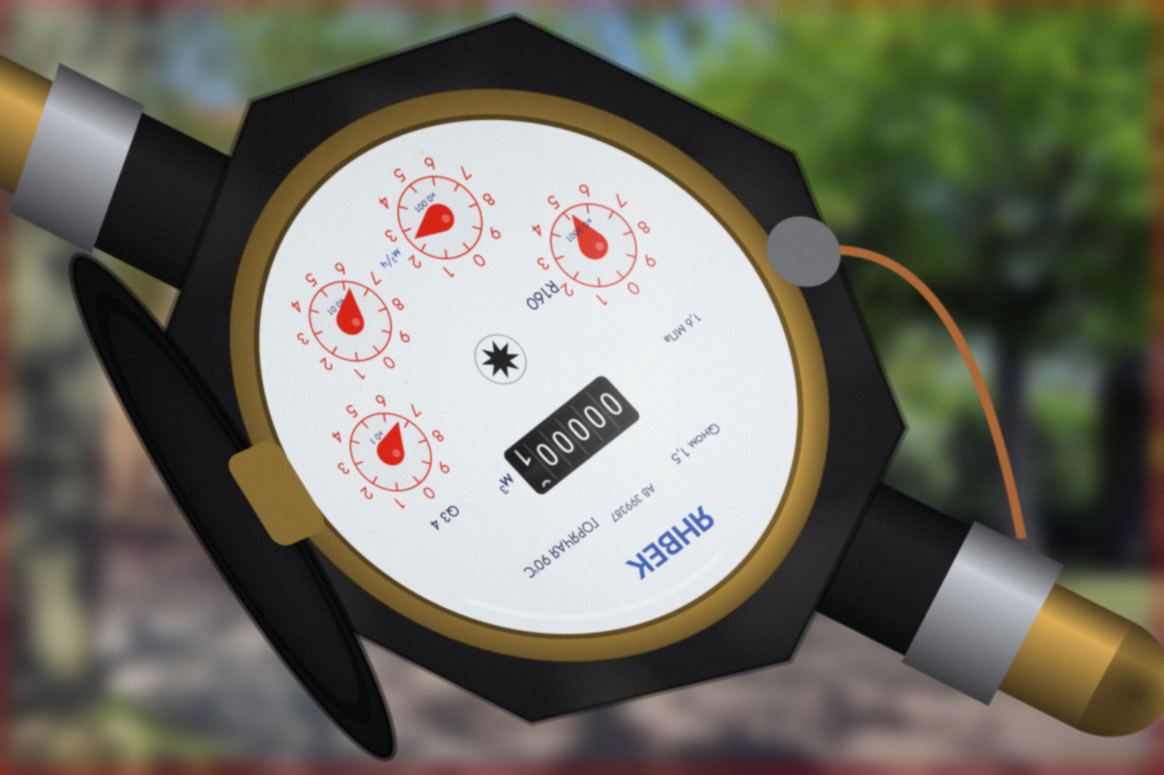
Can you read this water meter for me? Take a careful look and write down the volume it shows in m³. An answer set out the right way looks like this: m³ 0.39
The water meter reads m³ 0.6625
